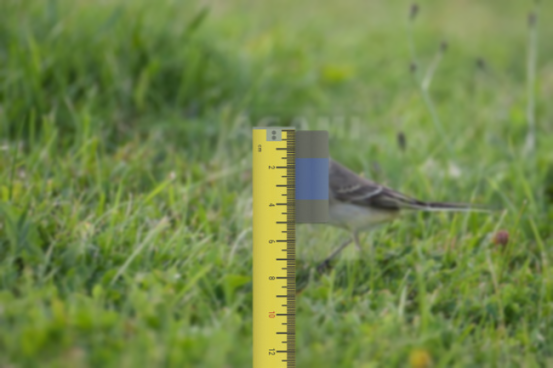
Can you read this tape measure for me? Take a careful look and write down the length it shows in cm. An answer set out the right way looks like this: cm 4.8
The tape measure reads cm 5
